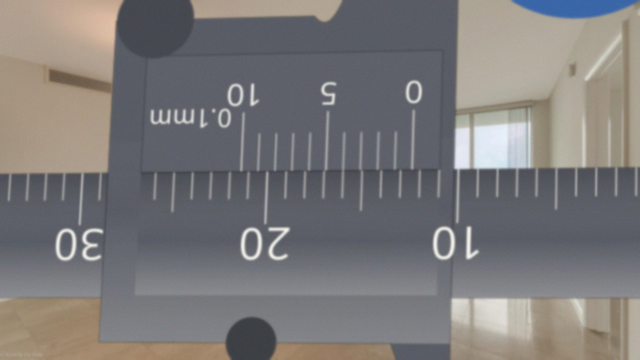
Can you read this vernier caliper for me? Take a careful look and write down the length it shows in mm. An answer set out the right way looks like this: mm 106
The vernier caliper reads mm 12.4
